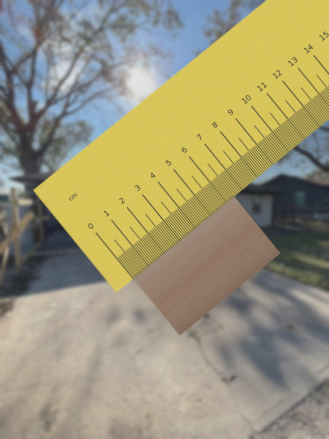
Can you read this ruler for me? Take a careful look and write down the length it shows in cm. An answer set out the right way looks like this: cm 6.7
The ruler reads cm 6.5
